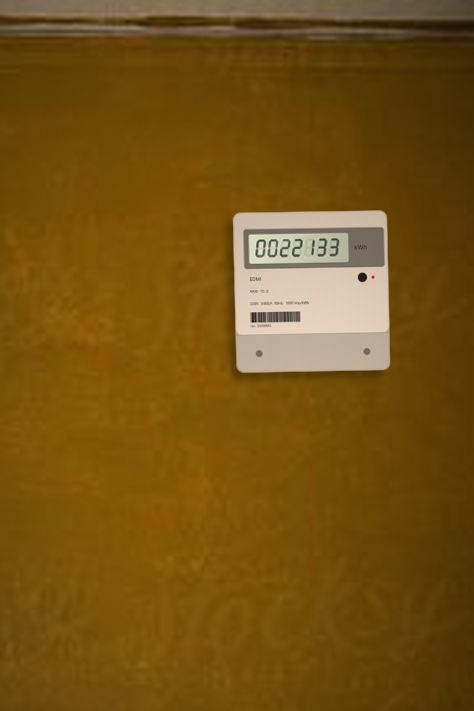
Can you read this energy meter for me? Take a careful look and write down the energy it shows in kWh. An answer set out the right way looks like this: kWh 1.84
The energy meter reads kWh 22133
